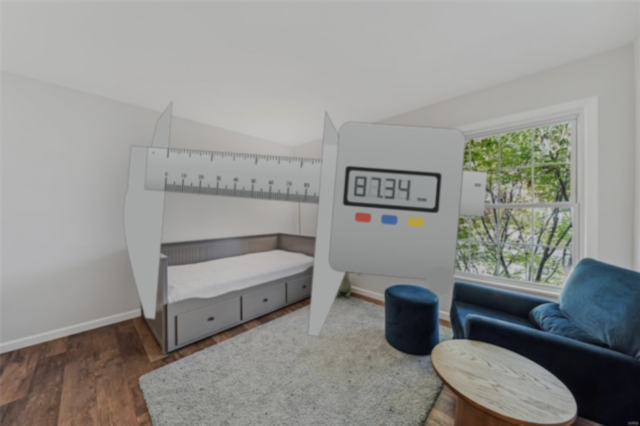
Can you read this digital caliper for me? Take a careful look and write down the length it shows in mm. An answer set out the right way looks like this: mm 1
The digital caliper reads mm 87.34
